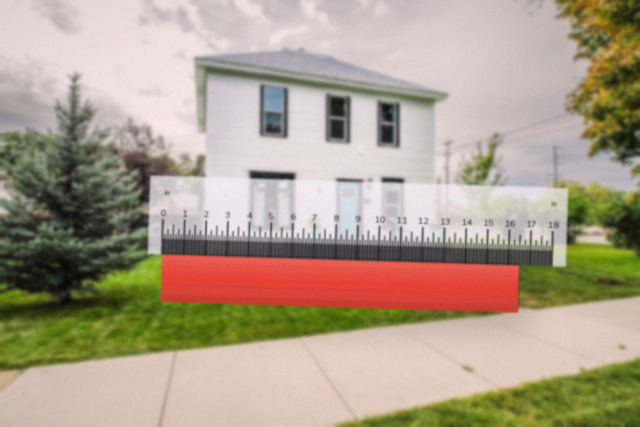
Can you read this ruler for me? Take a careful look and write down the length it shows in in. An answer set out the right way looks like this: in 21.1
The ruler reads in 16.5
